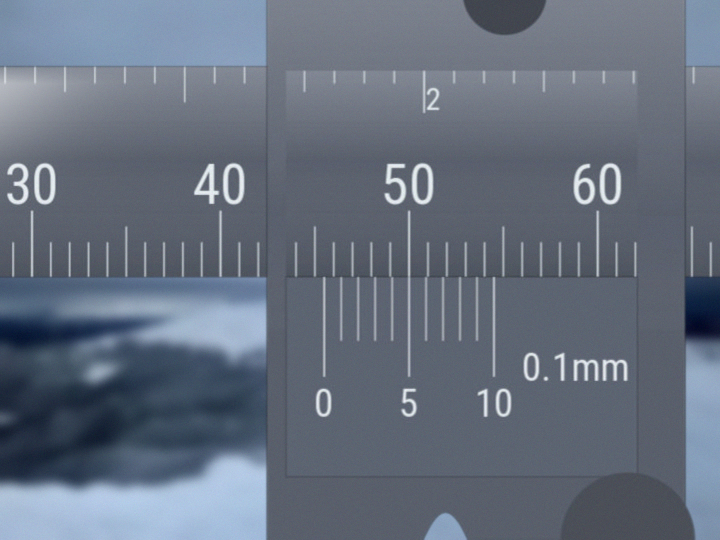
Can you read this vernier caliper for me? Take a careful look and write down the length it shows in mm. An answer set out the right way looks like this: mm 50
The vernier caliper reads mm 45.5
